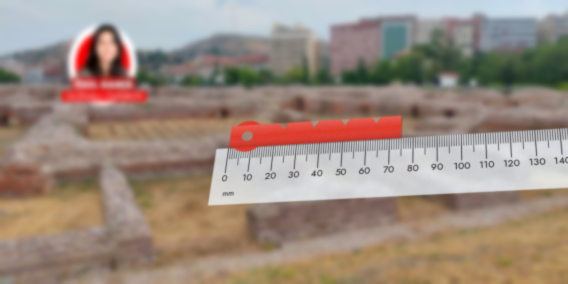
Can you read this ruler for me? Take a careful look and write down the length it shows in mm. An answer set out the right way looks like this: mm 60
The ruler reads mm 75
